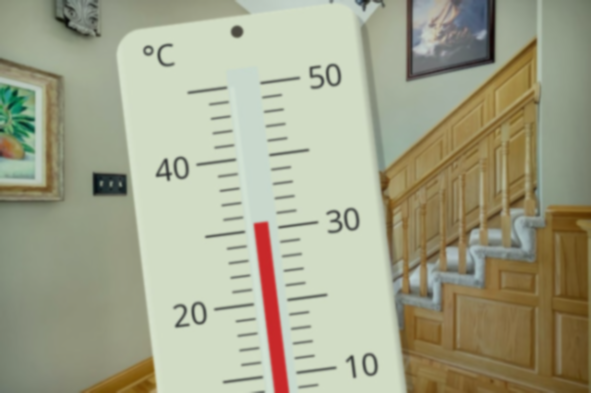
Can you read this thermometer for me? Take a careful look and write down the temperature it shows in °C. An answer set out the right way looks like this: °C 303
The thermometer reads °C 31
